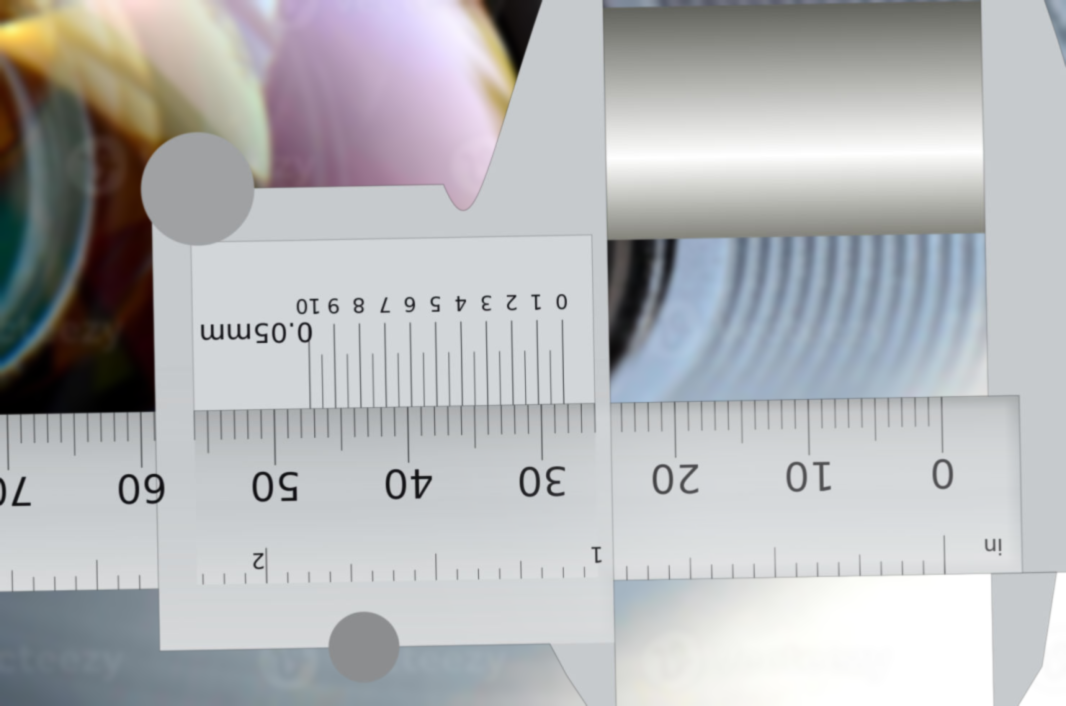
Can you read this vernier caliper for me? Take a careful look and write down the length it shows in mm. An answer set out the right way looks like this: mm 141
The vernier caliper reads mm 28.3
